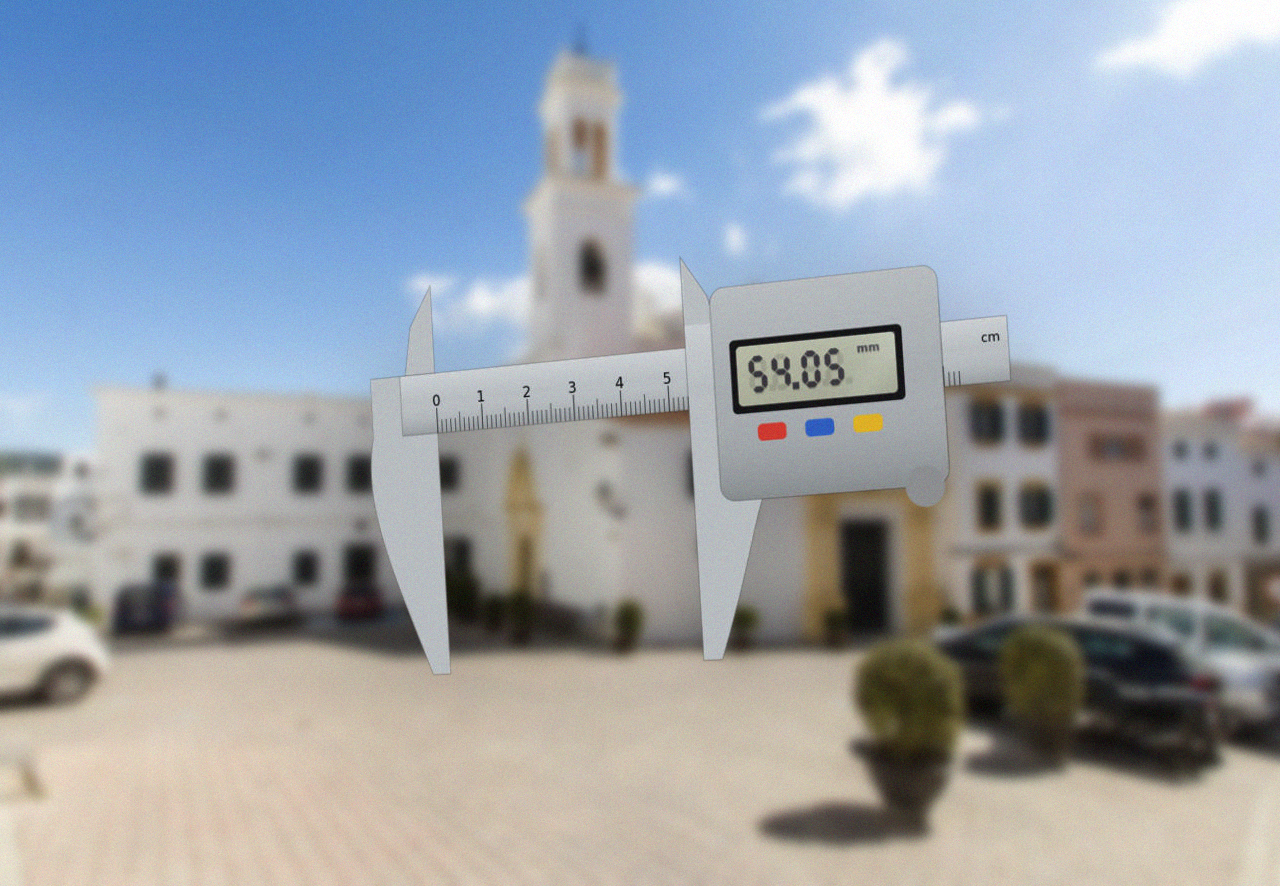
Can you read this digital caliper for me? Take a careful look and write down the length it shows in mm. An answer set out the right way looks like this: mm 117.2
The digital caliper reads mm 54.05
